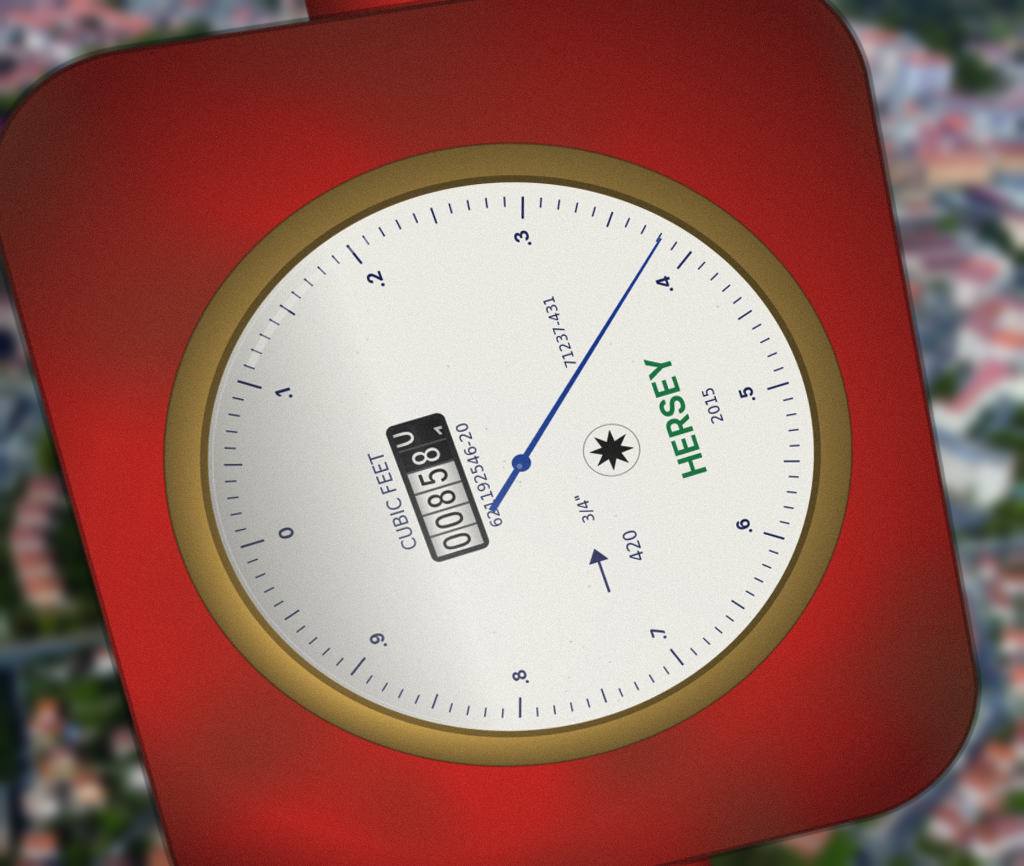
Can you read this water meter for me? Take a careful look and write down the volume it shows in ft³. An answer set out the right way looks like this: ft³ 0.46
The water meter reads ft³ 8580.38
